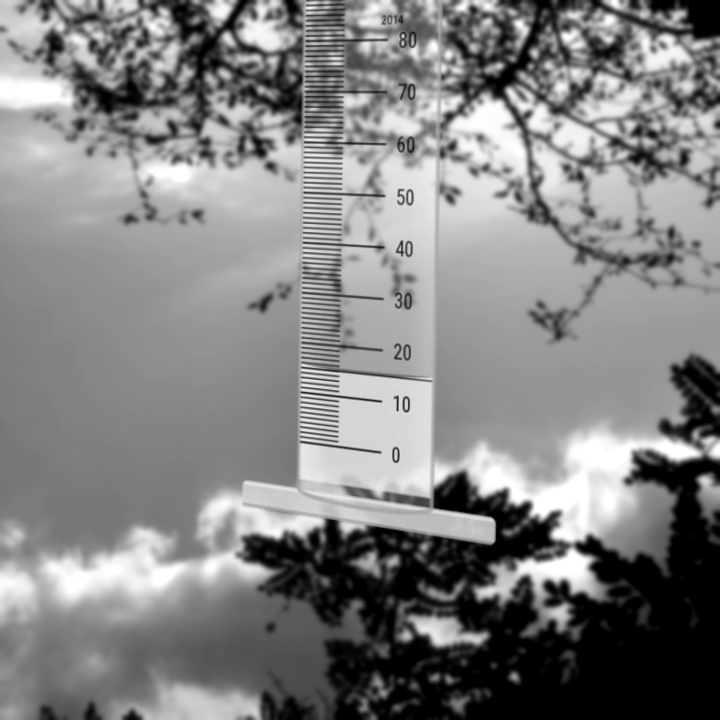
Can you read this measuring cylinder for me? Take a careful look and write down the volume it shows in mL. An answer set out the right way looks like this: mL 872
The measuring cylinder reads mL 15
